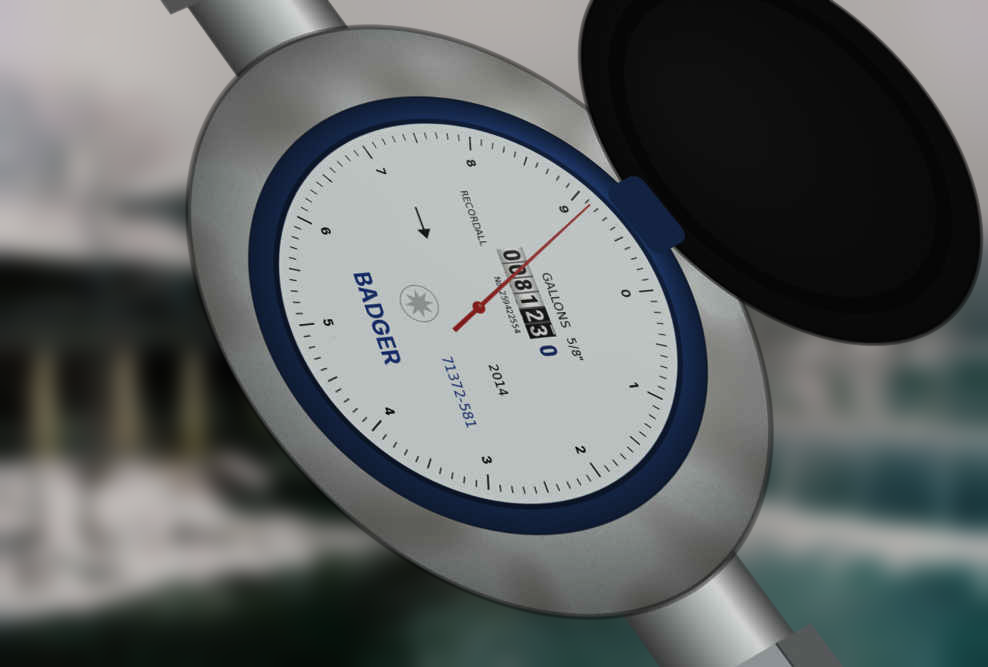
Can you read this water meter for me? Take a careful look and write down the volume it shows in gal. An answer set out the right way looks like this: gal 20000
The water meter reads gal 81229.1
